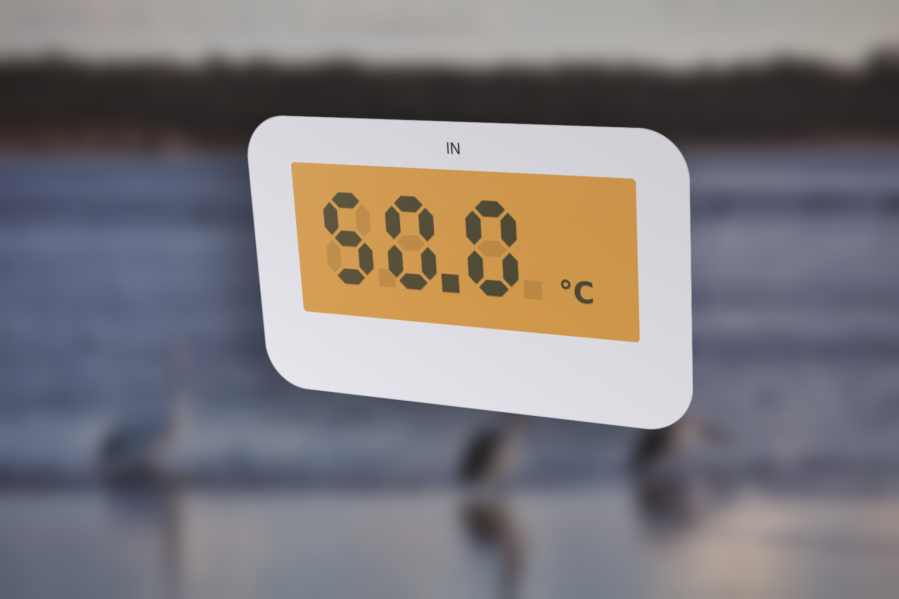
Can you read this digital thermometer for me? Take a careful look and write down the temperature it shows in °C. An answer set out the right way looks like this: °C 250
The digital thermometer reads °C 50.0
